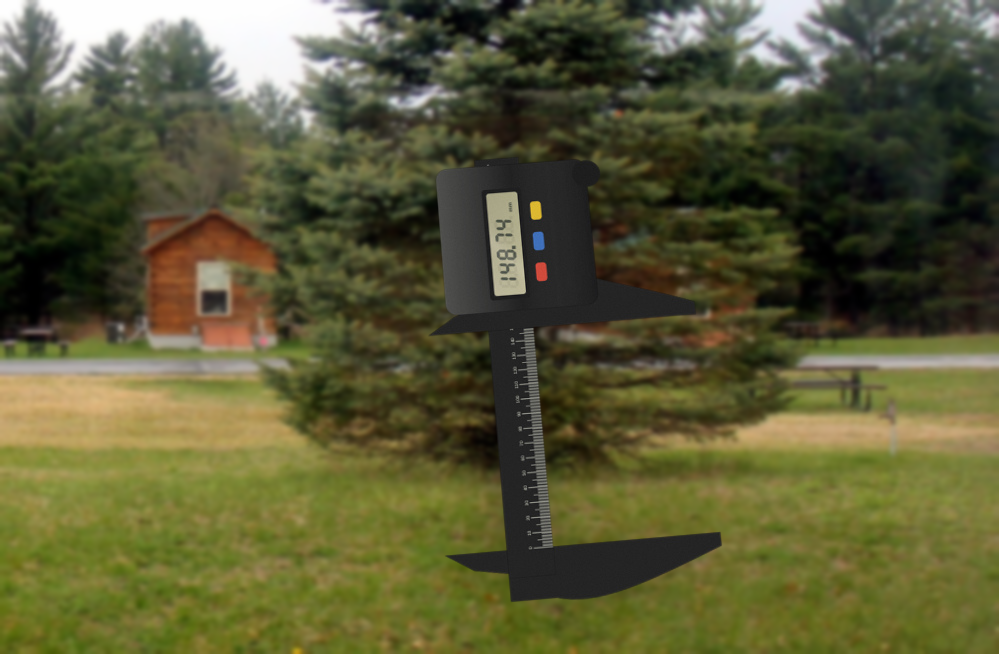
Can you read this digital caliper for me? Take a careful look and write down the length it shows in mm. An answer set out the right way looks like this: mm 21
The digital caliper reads mm 148.74
